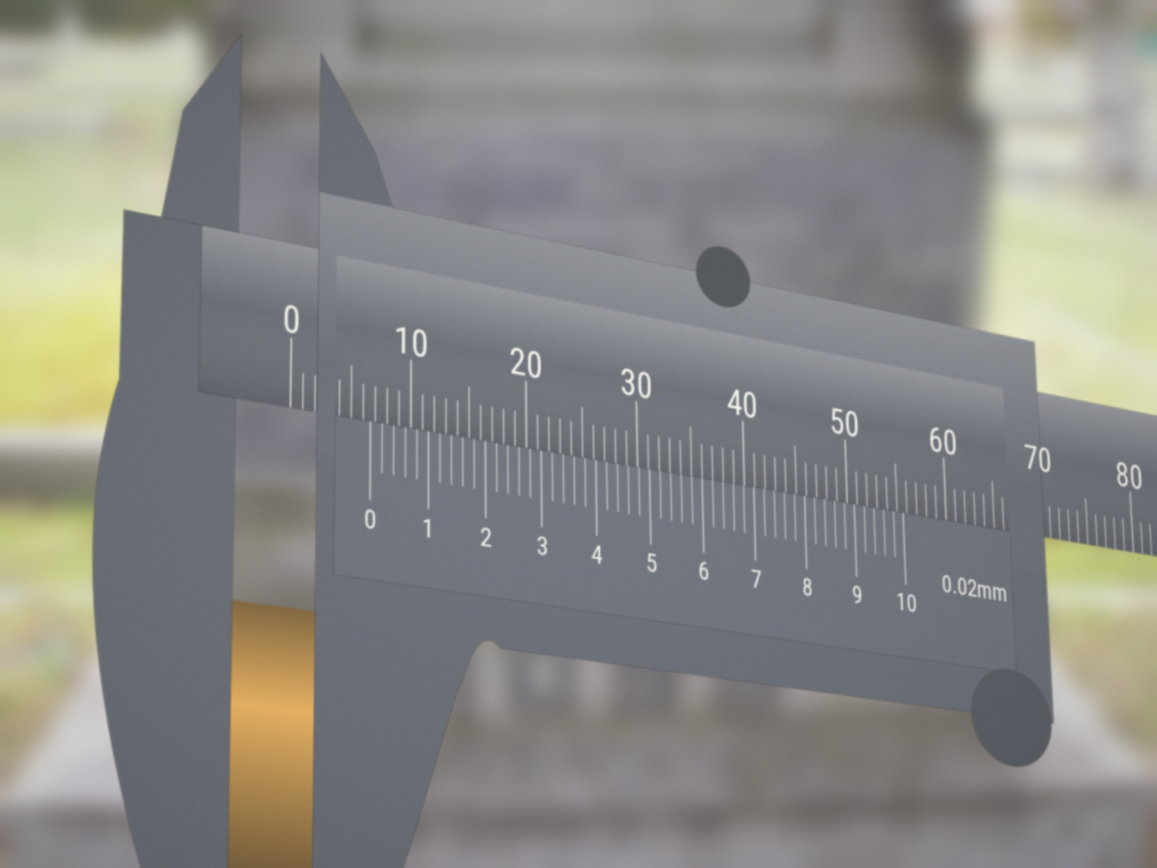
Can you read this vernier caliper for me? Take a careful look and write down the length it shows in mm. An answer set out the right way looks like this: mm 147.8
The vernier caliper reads mm 6.6
